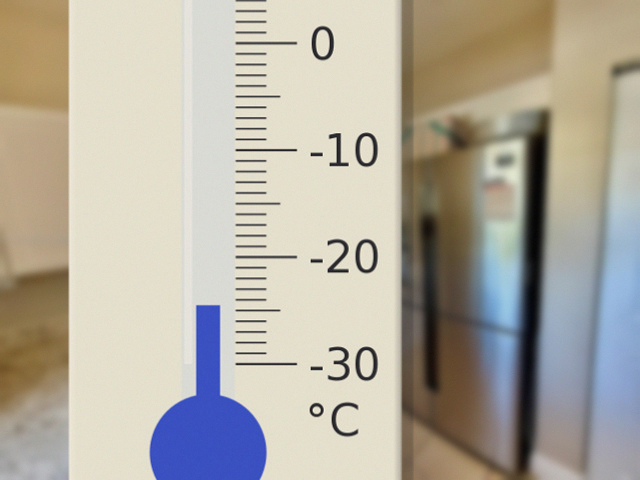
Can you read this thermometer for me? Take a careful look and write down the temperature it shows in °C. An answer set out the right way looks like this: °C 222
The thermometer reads °C -24.5
